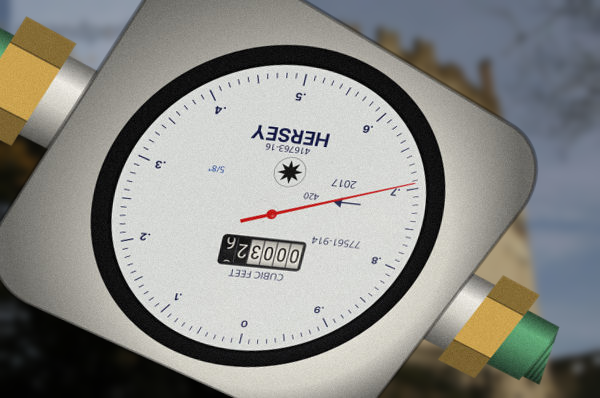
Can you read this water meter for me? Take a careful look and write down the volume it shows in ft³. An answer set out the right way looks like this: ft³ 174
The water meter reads ft³ 325.69
